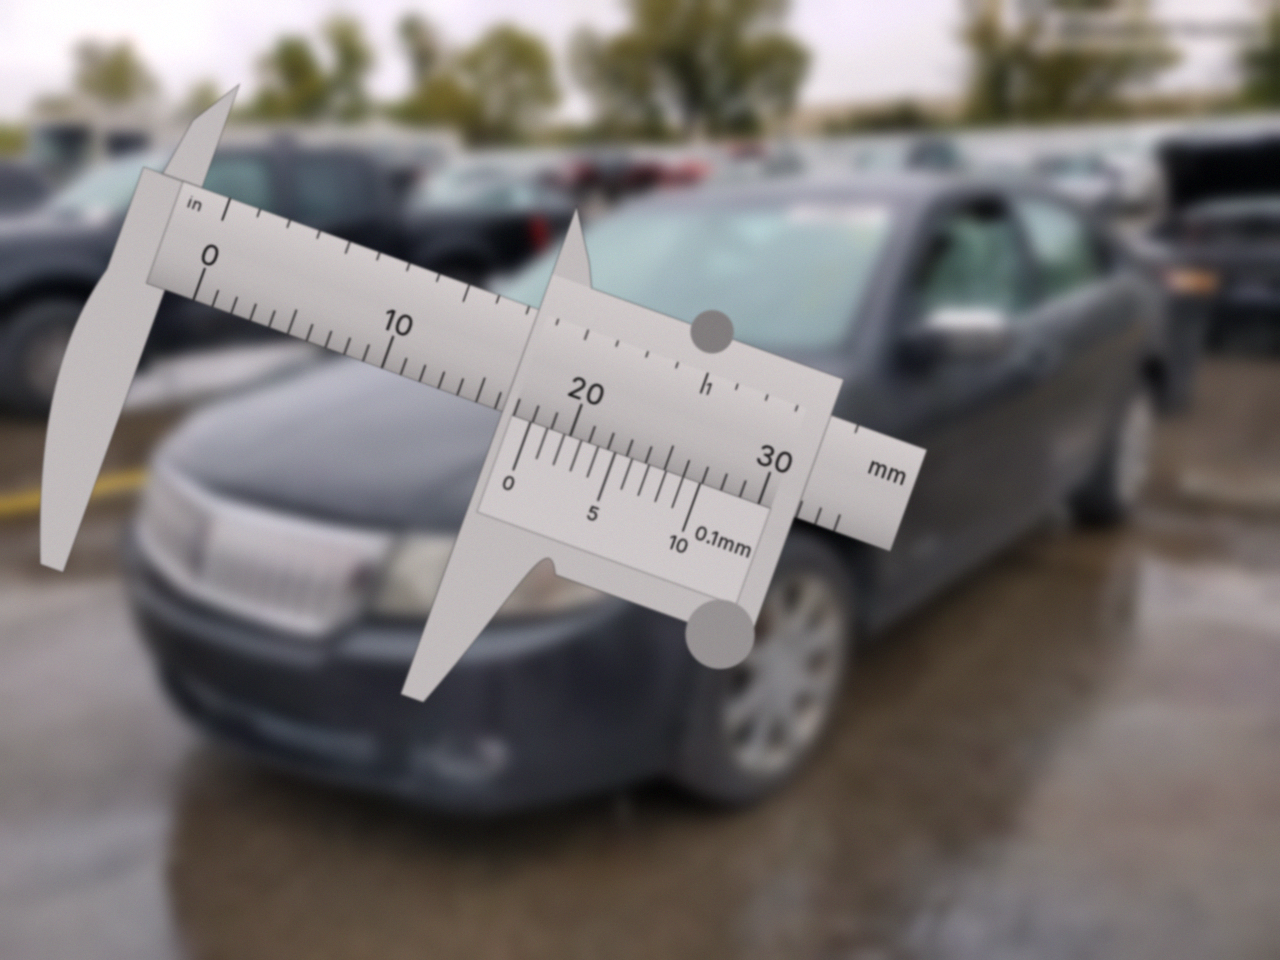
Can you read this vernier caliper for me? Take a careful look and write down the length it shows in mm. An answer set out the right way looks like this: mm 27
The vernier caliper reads mm 17.9
